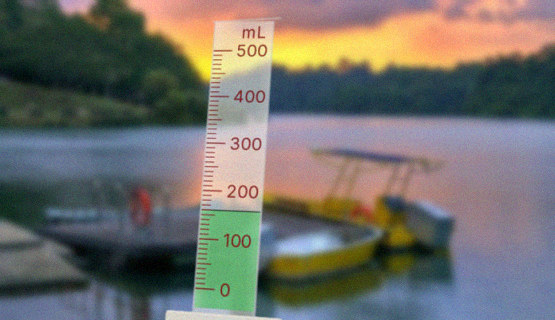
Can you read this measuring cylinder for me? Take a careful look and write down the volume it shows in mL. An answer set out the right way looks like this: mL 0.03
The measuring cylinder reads mL 160
